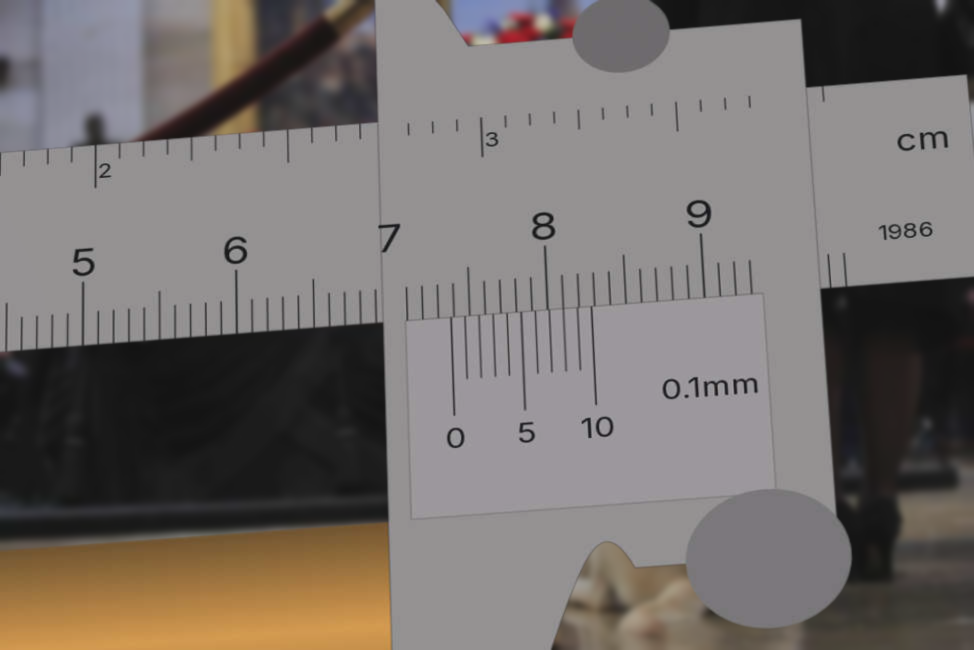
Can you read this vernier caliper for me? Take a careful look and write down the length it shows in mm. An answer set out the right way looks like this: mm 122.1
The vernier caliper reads mm 73.8
